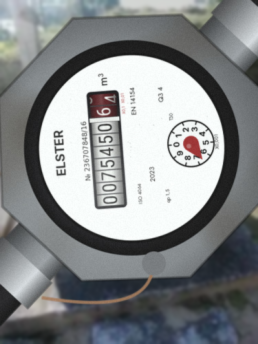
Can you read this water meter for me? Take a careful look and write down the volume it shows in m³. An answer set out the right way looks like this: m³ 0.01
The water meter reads m³ 75450.636
